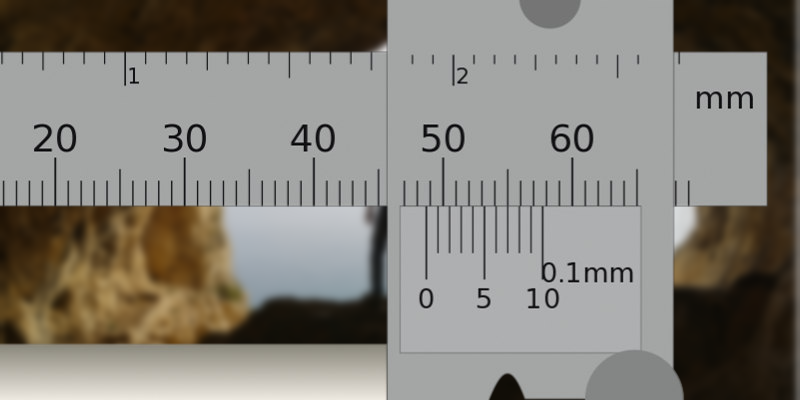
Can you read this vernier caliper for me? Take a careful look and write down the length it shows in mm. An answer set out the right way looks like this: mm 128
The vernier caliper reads mm 48.7
